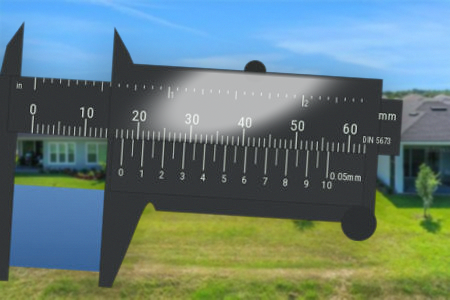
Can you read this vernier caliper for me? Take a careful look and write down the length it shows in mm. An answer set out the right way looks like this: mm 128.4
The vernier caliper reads mm 17.2
